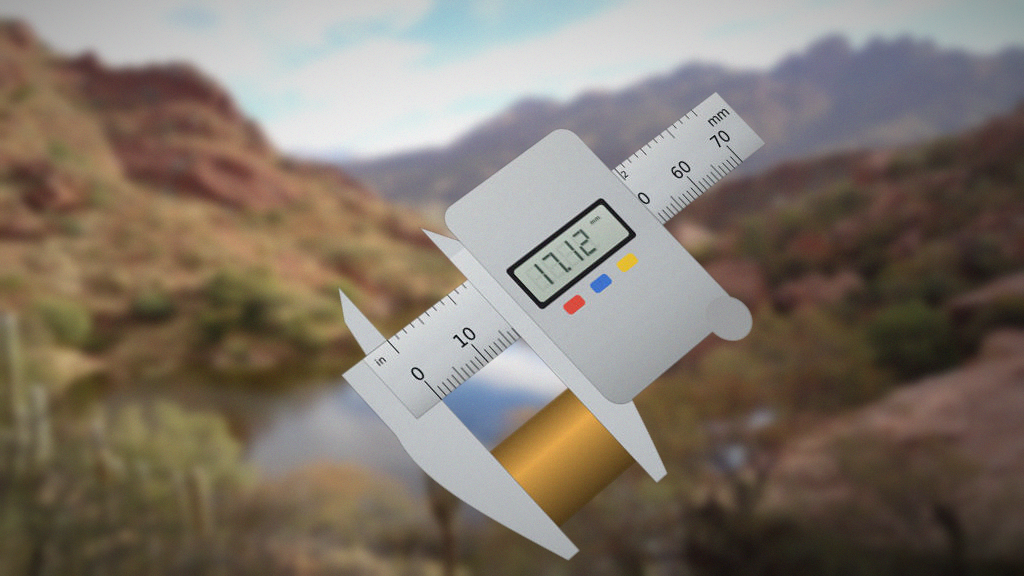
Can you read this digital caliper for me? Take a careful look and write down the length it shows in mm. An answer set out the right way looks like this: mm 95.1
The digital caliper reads mm 17.12
